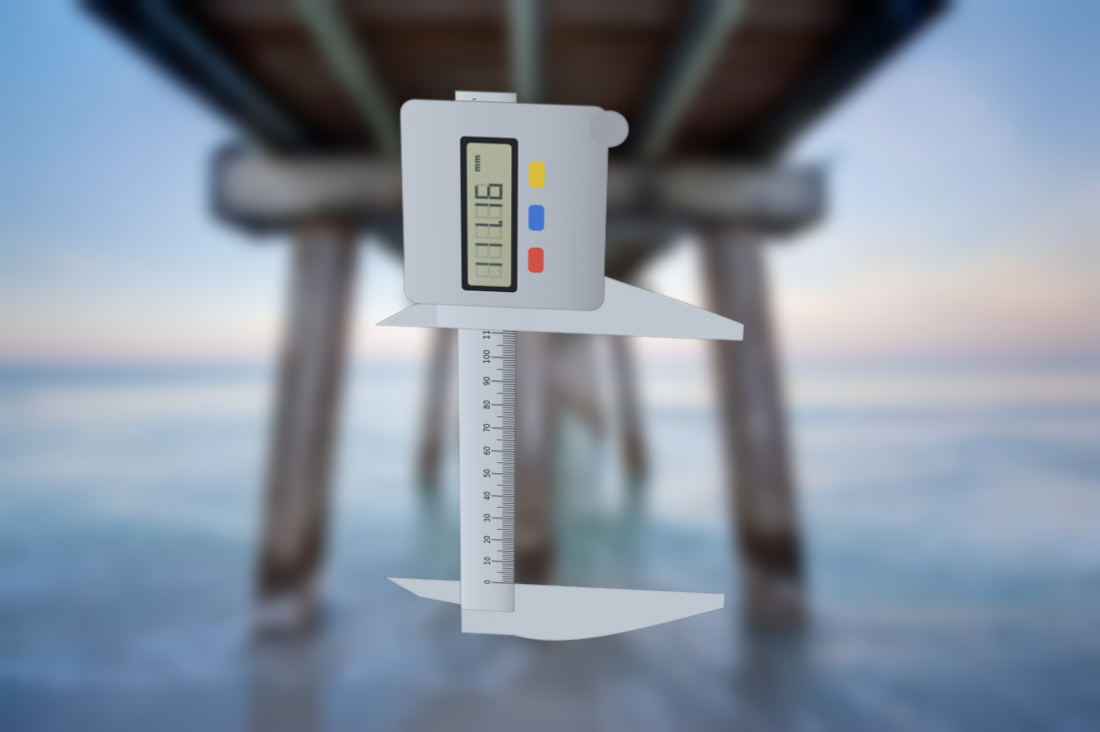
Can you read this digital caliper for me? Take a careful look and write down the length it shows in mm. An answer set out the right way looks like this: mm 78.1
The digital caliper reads mm 111.16
